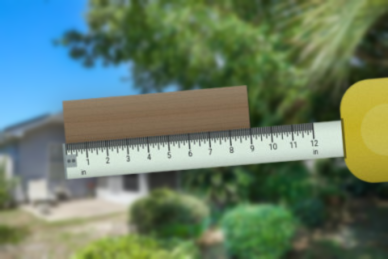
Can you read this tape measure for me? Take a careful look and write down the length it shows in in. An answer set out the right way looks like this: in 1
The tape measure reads in 9
